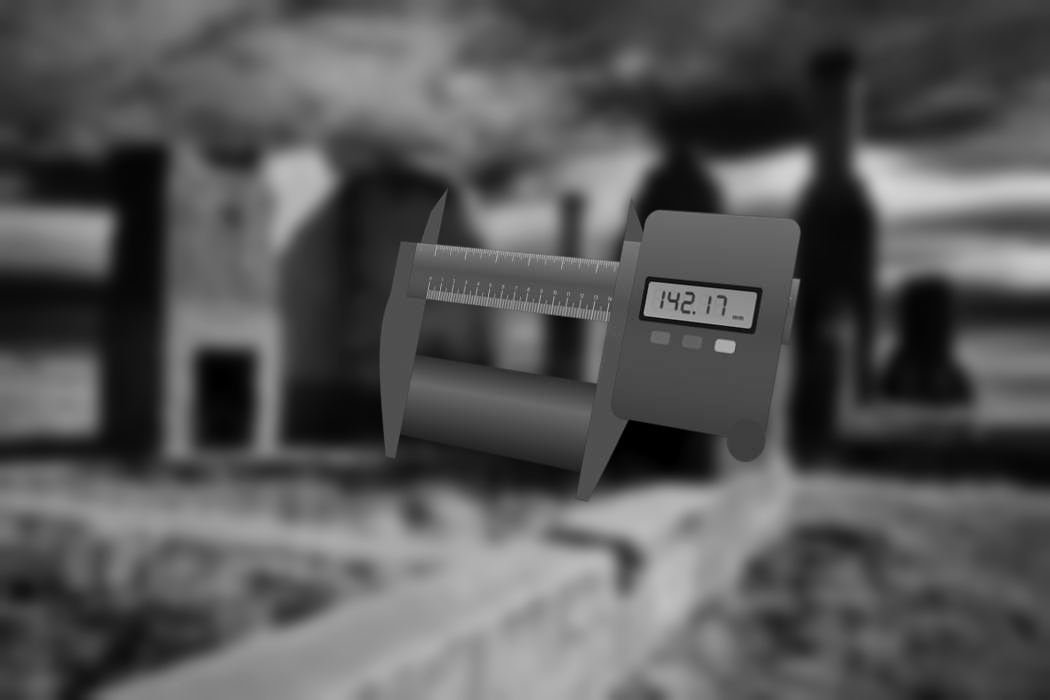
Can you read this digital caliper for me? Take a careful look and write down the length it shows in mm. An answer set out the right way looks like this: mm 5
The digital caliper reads mm 142.17
